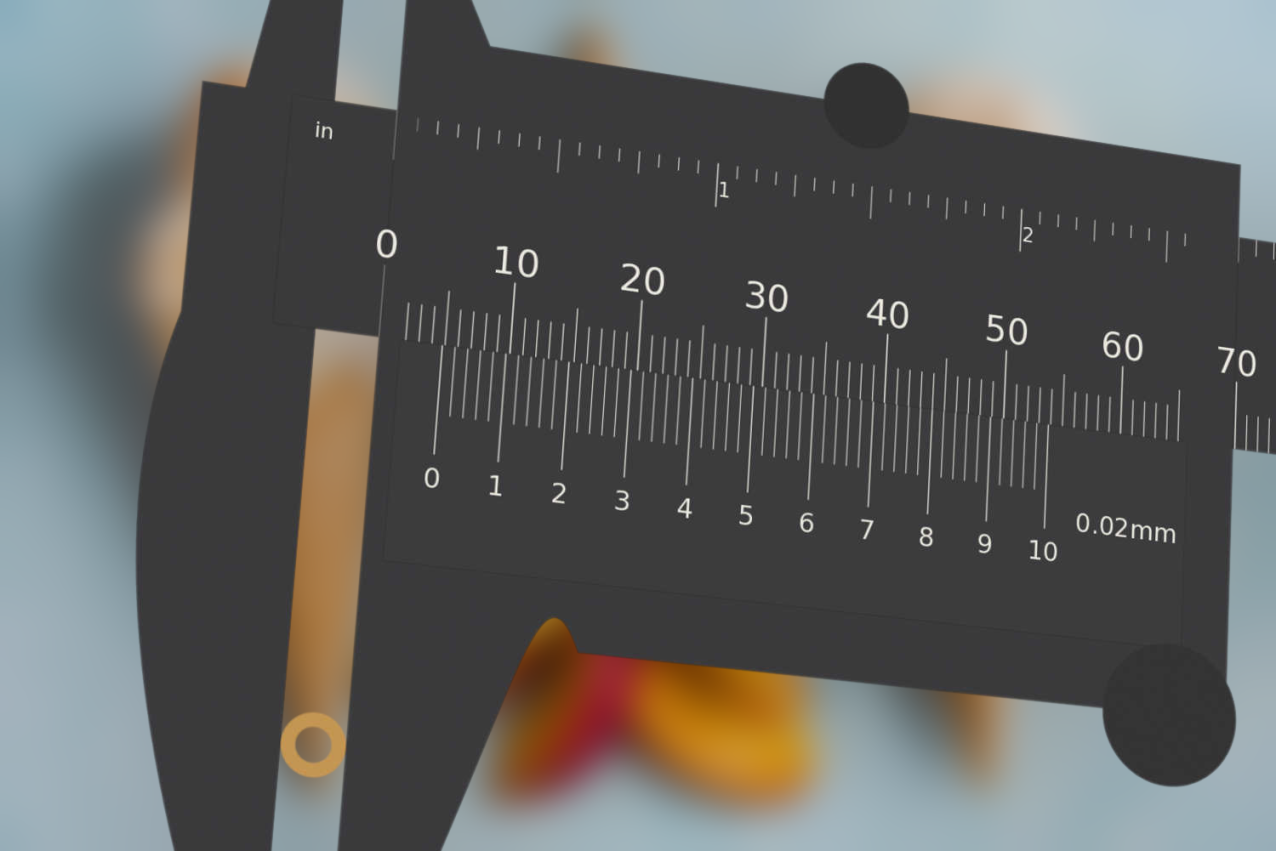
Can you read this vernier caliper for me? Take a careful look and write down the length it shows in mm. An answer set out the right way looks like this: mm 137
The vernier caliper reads mm 4.8
